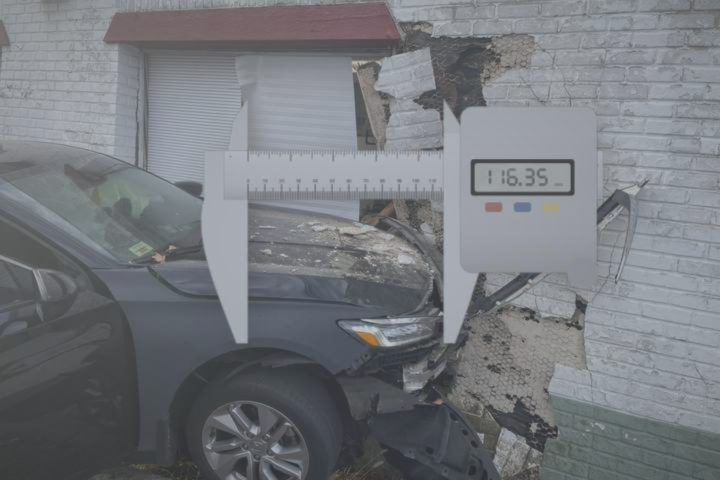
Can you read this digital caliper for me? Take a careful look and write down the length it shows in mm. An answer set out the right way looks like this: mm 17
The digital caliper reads mm 116.35
